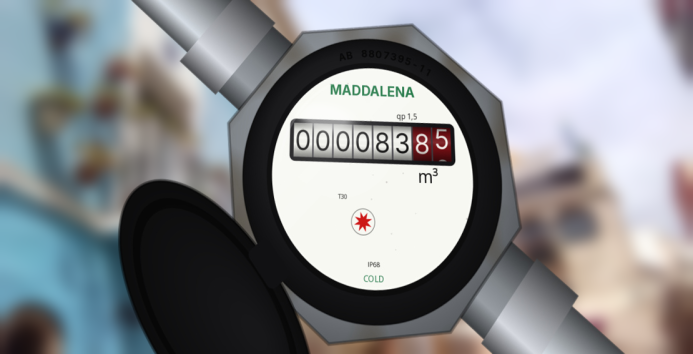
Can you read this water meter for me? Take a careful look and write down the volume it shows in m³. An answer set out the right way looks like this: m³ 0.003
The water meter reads m³ 83.85
